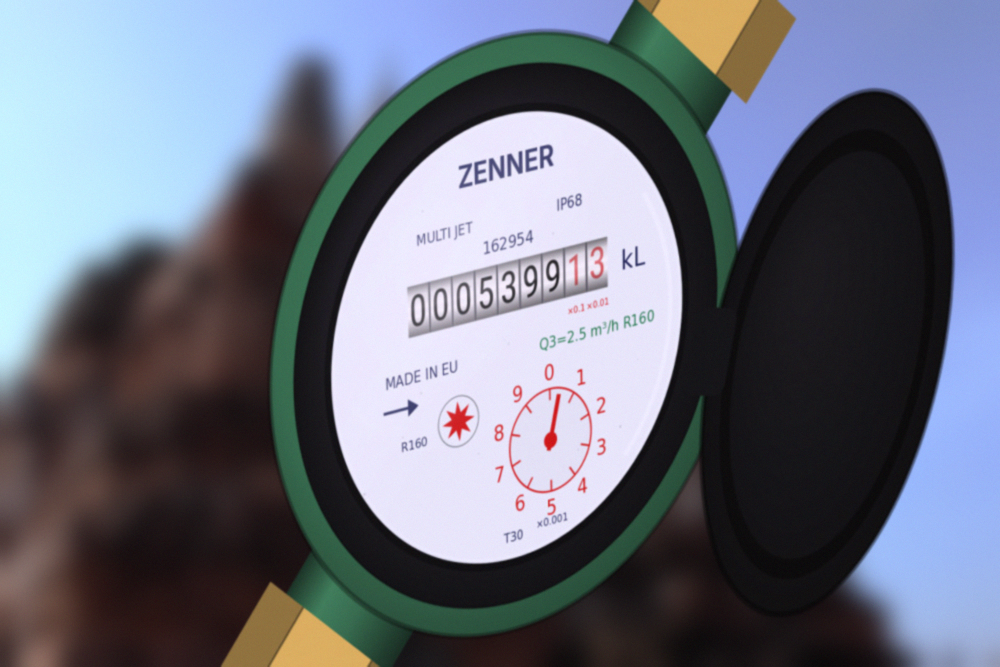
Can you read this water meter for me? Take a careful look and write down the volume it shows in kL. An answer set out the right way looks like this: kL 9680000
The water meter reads kL 5399.130
